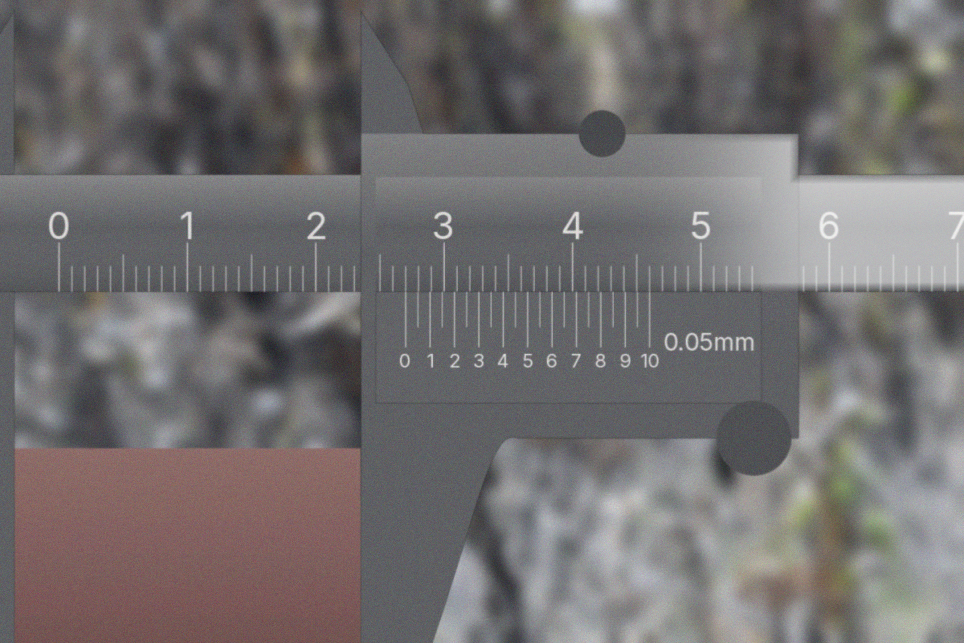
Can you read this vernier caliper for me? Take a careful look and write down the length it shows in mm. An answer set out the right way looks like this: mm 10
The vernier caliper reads mm 27.0
